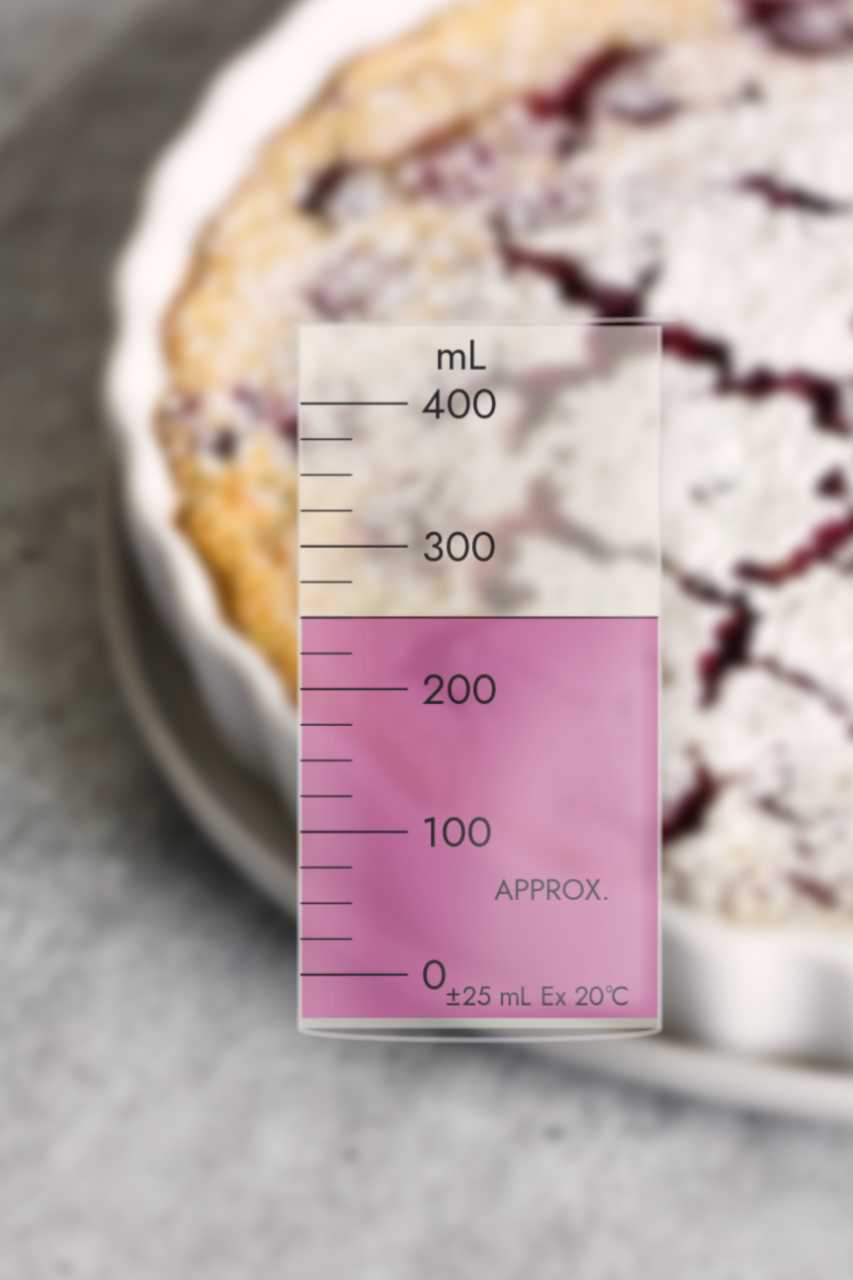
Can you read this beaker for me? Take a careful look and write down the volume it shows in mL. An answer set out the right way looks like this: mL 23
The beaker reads mL 250
